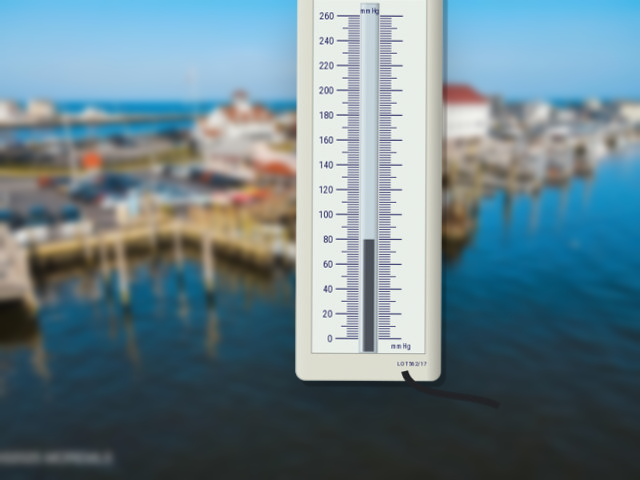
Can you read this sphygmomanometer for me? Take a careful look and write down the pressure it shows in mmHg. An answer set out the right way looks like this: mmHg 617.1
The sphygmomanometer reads mmHg 80
